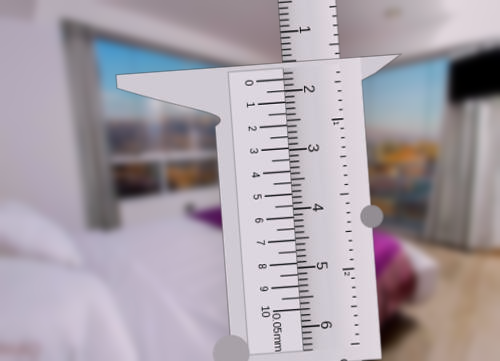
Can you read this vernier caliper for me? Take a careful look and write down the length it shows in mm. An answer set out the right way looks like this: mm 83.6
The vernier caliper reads mm 18.0
